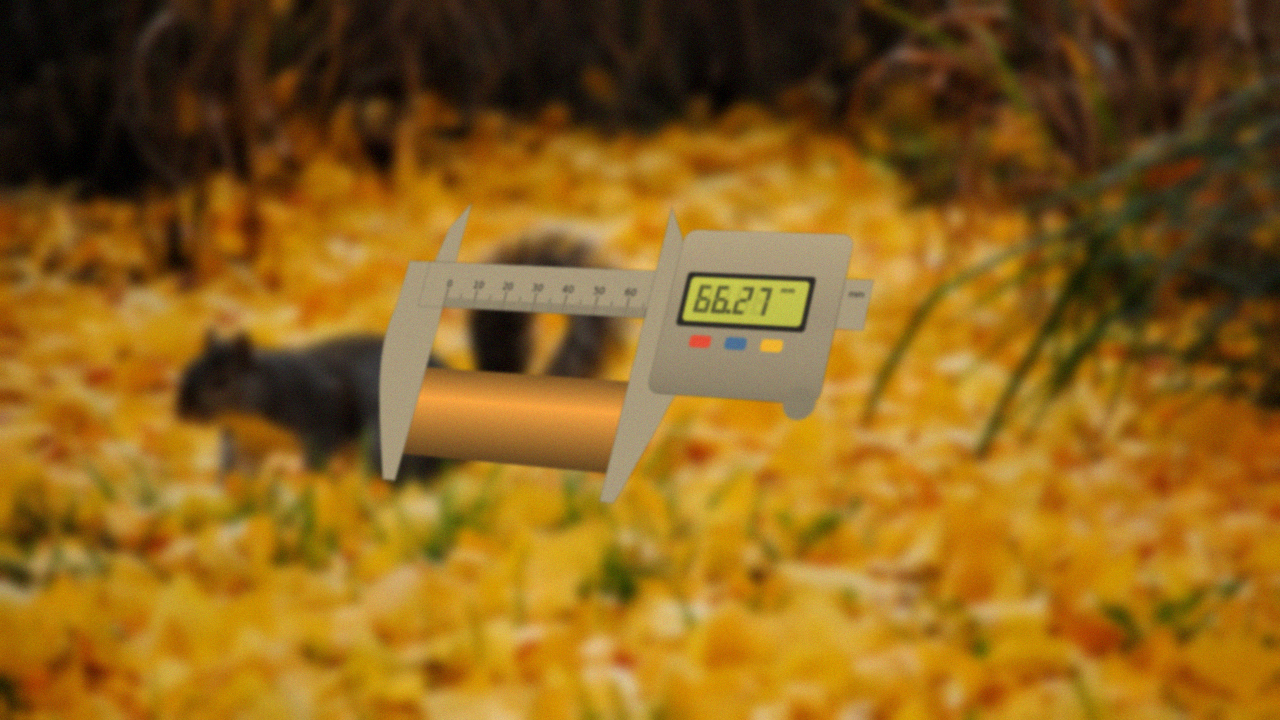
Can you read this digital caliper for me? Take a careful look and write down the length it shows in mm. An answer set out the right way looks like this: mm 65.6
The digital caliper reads mm 66.27
